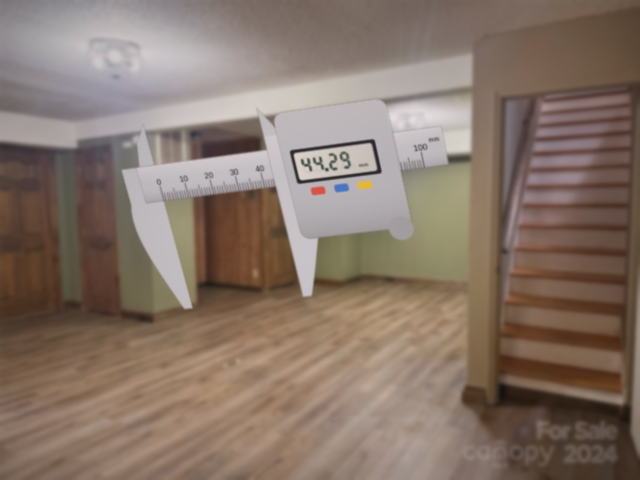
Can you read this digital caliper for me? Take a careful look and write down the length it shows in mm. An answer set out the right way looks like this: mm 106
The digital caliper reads mm 44.29
